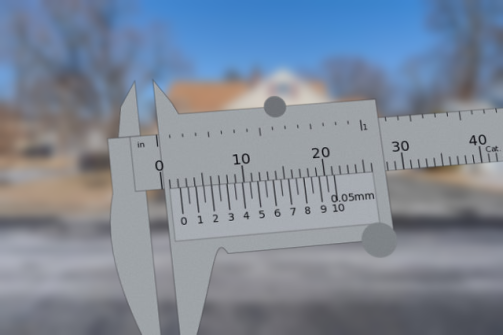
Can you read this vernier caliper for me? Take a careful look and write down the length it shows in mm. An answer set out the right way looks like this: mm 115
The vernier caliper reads mm 2.2
